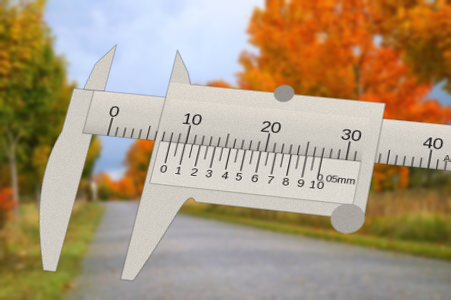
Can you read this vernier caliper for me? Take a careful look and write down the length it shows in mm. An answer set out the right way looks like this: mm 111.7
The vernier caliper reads mm 8.0
